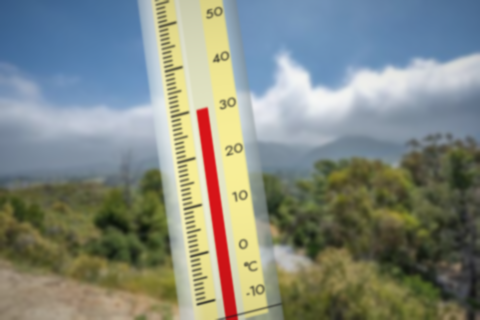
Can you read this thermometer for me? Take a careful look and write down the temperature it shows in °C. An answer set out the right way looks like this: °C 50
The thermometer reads °C 30
